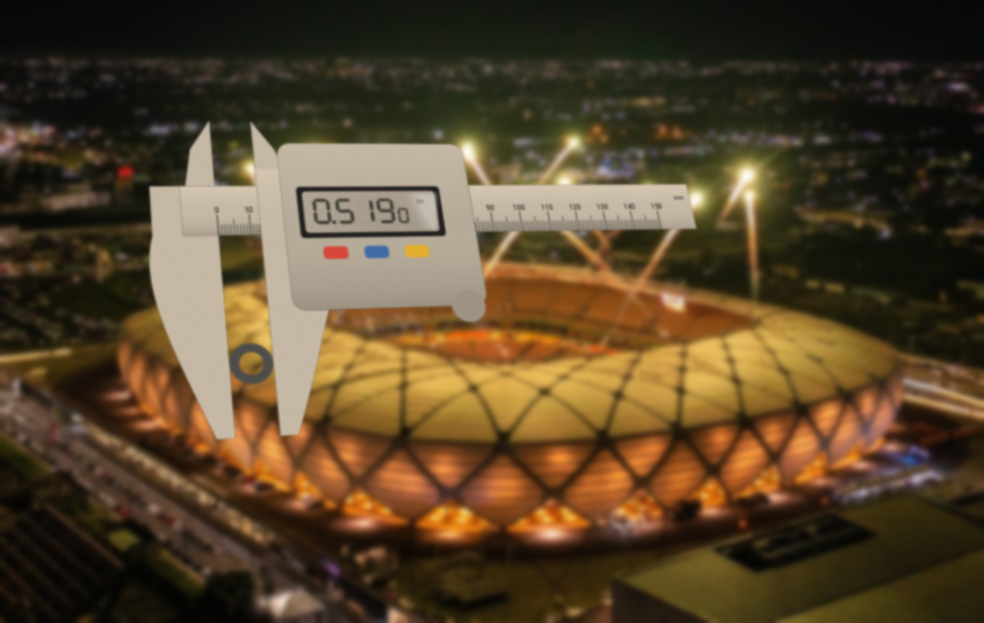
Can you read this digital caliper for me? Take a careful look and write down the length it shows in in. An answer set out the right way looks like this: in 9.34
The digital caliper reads in 0.5190
